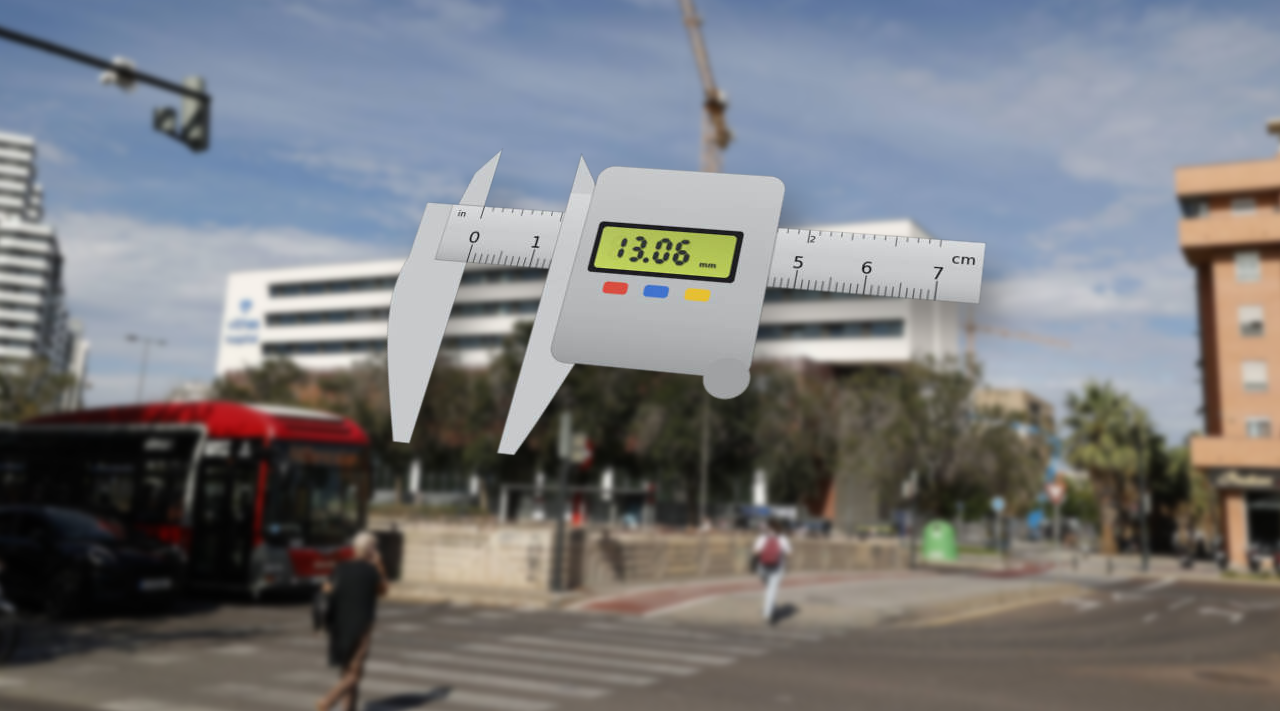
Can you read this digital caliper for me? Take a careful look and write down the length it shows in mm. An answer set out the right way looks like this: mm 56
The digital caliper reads mm 13.06
